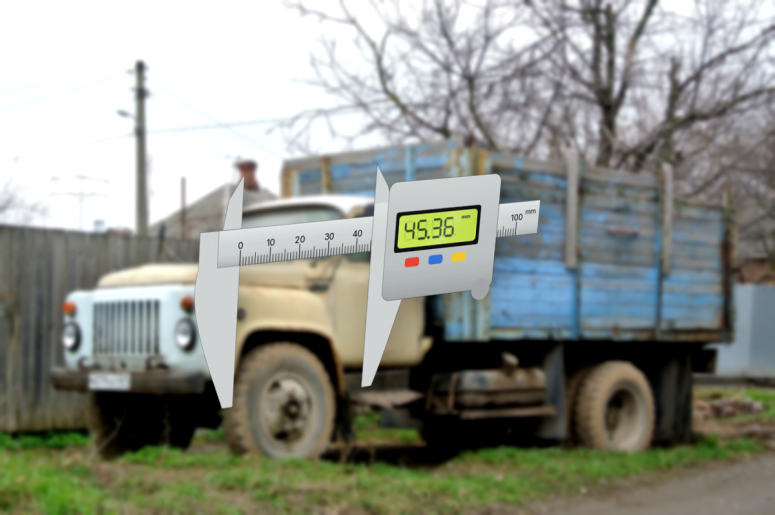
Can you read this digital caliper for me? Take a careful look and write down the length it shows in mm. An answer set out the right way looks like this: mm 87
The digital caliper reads mm 45.36
